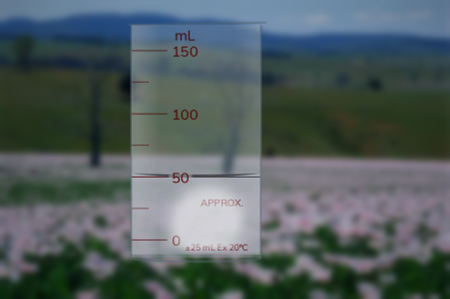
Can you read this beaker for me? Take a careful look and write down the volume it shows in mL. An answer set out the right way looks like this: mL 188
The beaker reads mL 50
